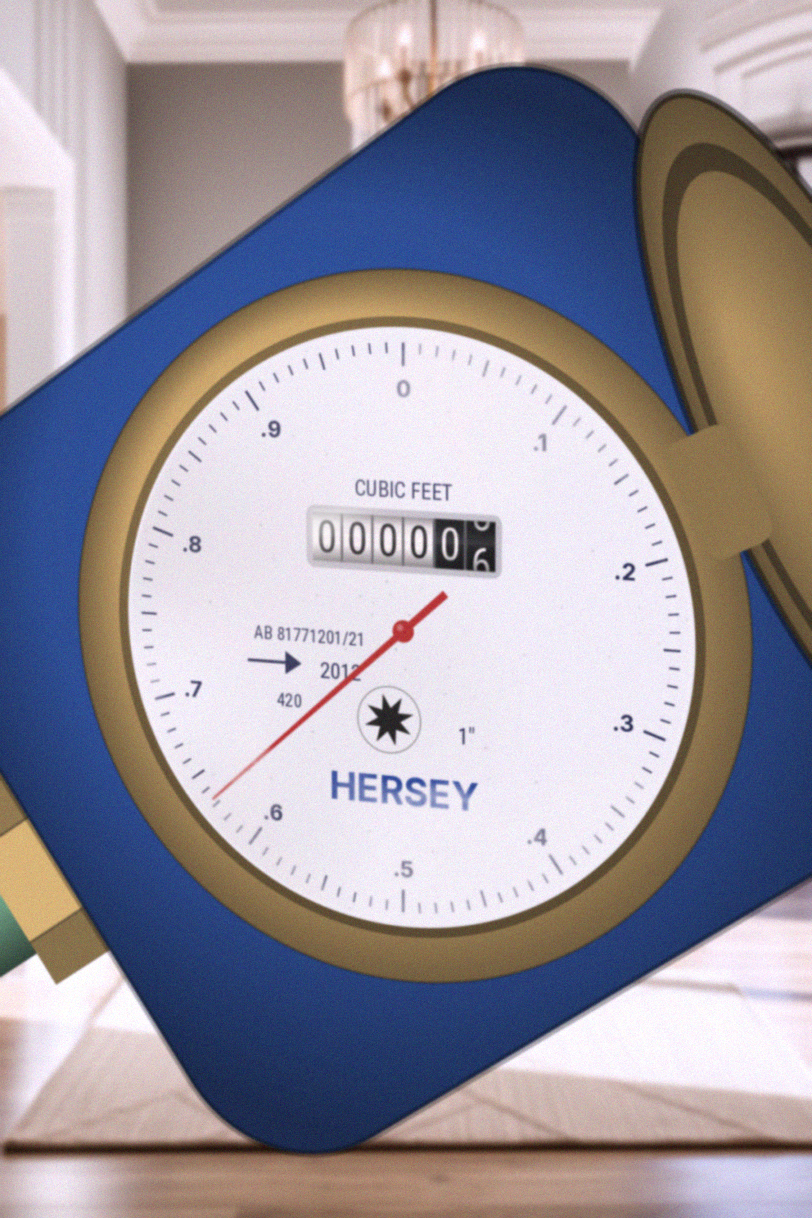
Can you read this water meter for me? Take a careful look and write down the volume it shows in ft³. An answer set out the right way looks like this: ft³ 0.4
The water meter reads ft³ 5.63
